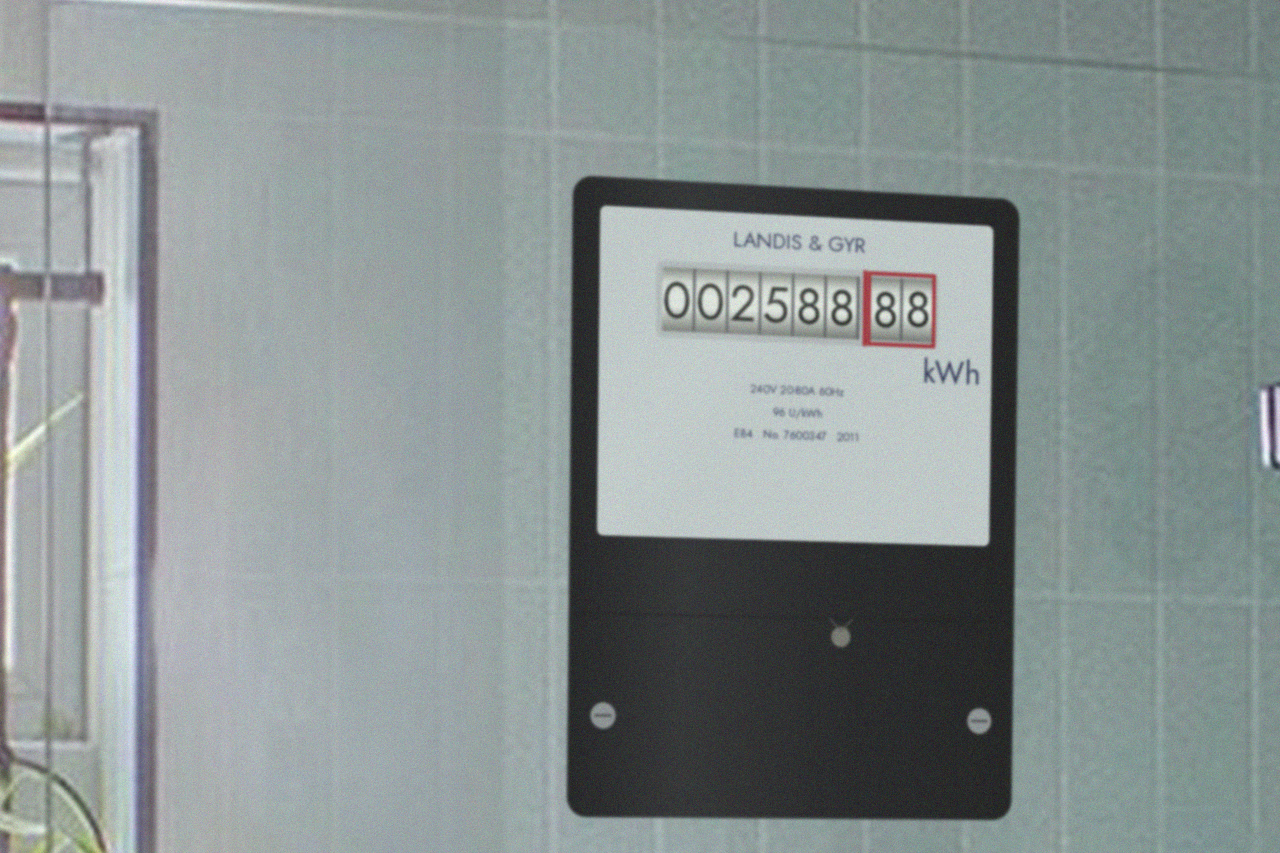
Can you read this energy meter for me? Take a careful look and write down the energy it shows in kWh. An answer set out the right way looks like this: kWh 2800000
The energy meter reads kWh 2588.88
